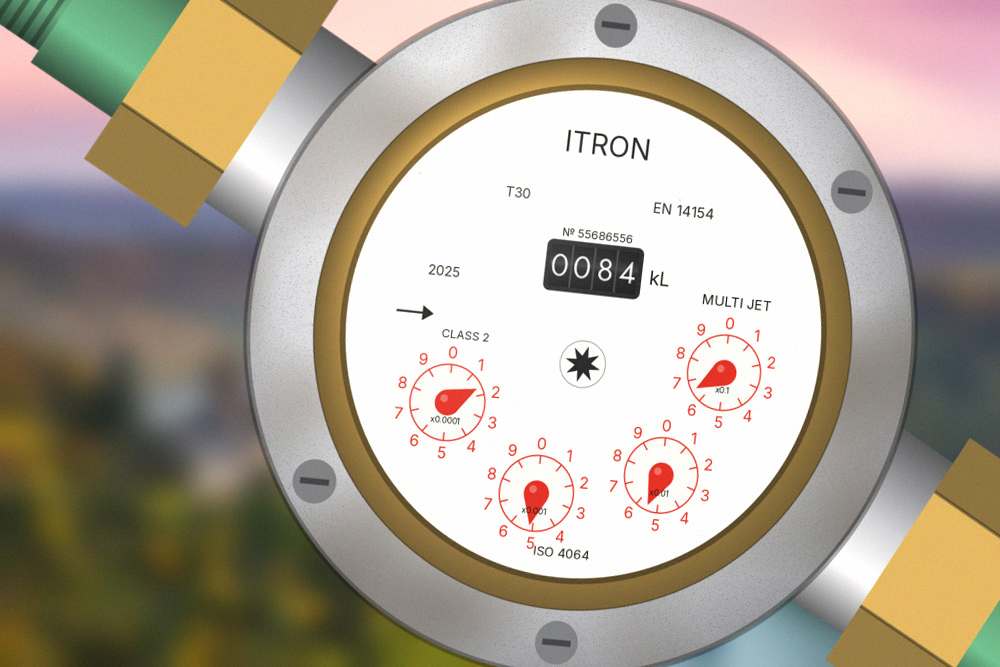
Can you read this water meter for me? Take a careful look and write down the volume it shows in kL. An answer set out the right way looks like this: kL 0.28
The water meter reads kL 84.6551
